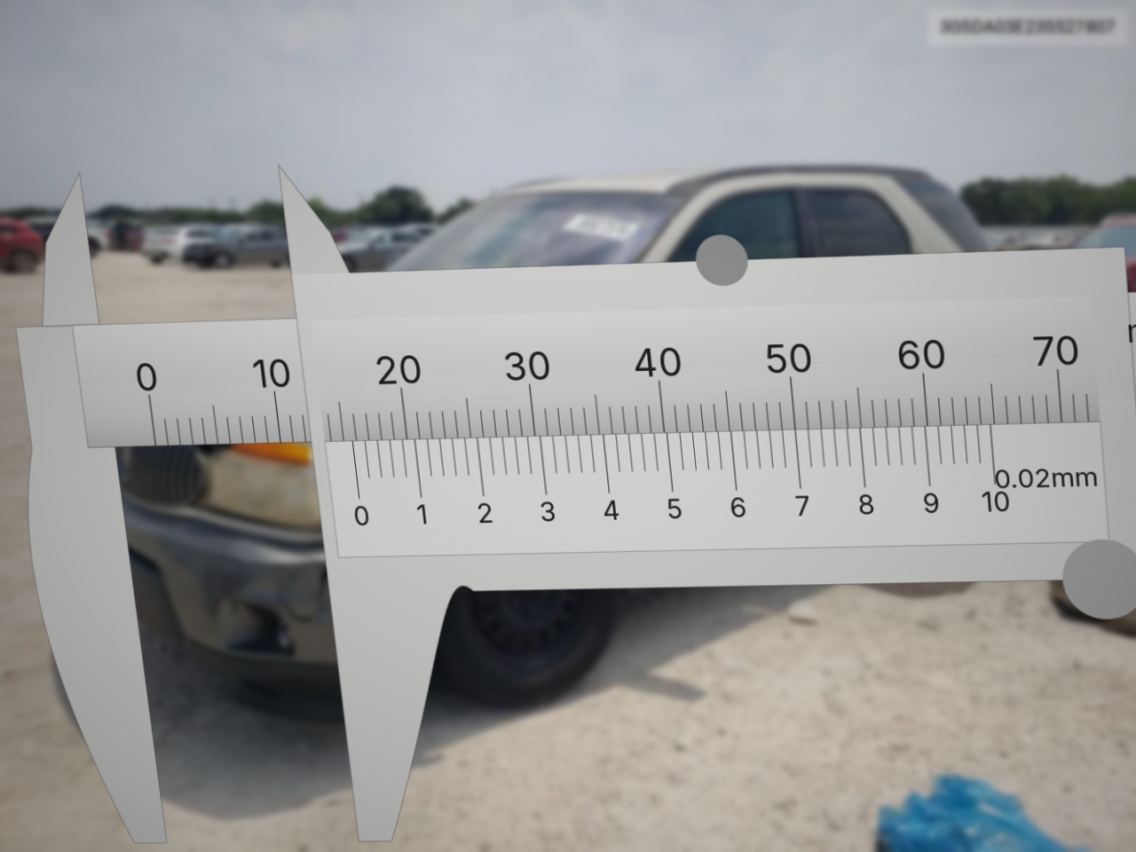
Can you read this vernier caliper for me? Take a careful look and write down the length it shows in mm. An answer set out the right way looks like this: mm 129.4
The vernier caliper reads mm 15.7
